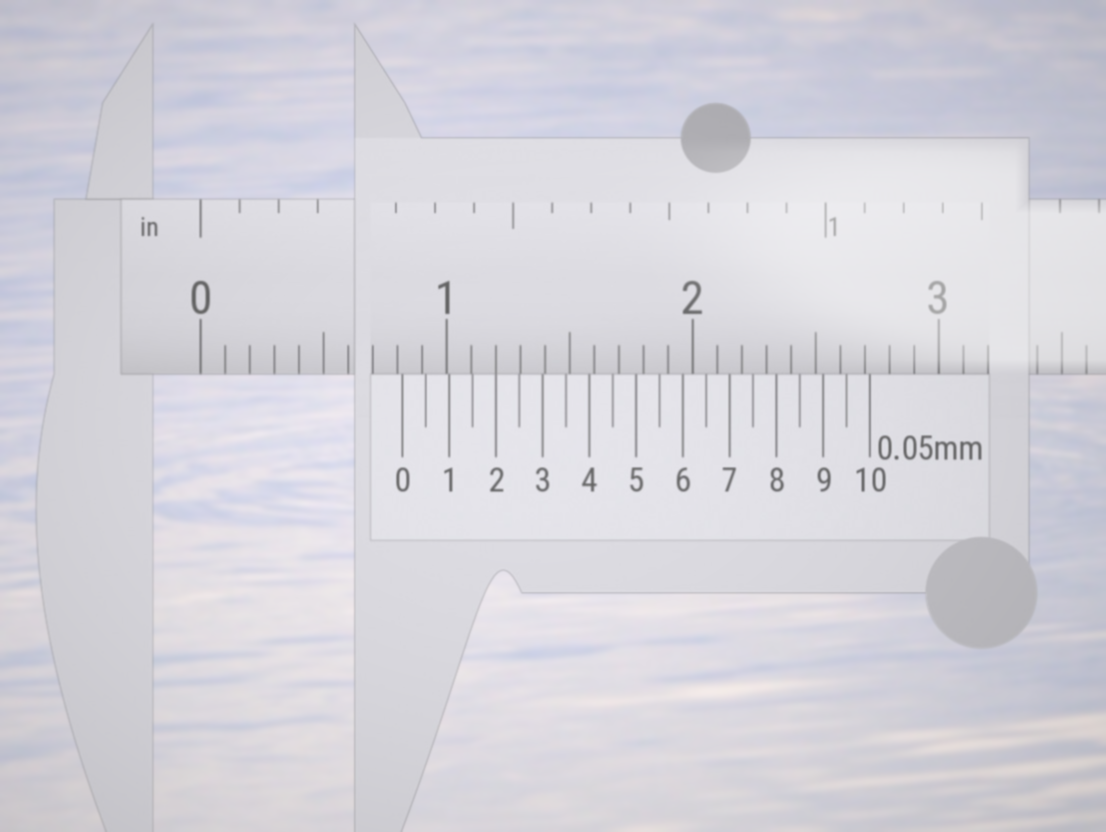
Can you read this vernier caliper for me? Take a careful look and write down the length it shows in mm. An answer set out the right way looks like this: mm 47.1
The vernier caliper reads mm 8.2
